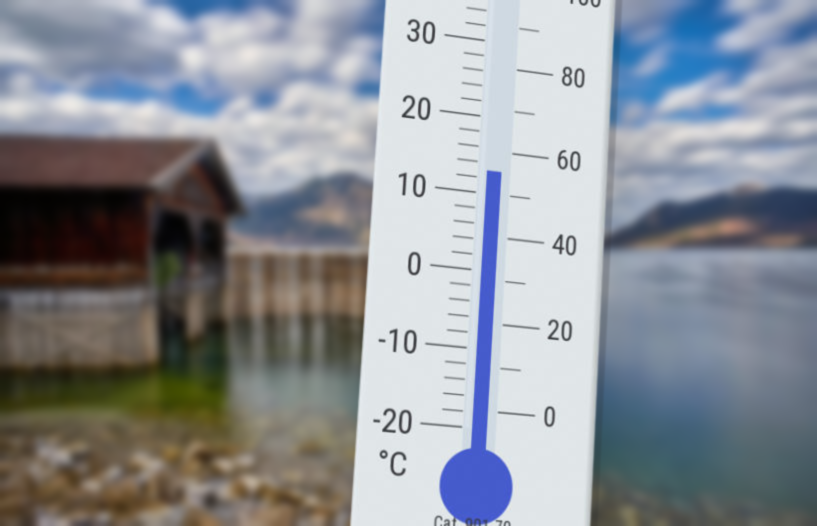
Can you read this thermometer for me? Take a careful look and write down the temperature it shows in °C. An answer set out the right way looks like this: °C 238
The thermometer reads °C 13
